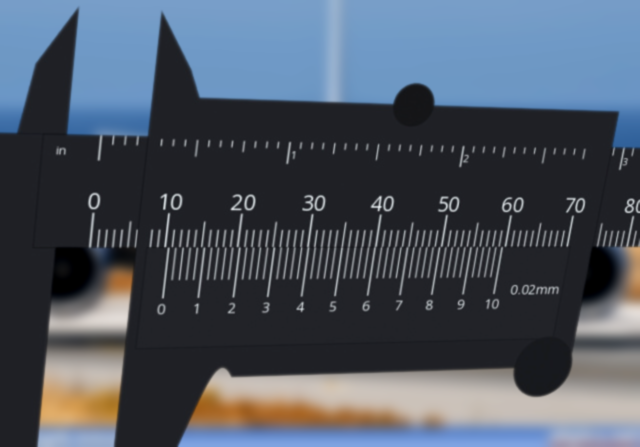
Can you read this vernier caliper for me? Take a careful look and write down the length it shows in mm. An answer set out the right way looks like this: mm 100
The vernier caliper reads mm 10.5
